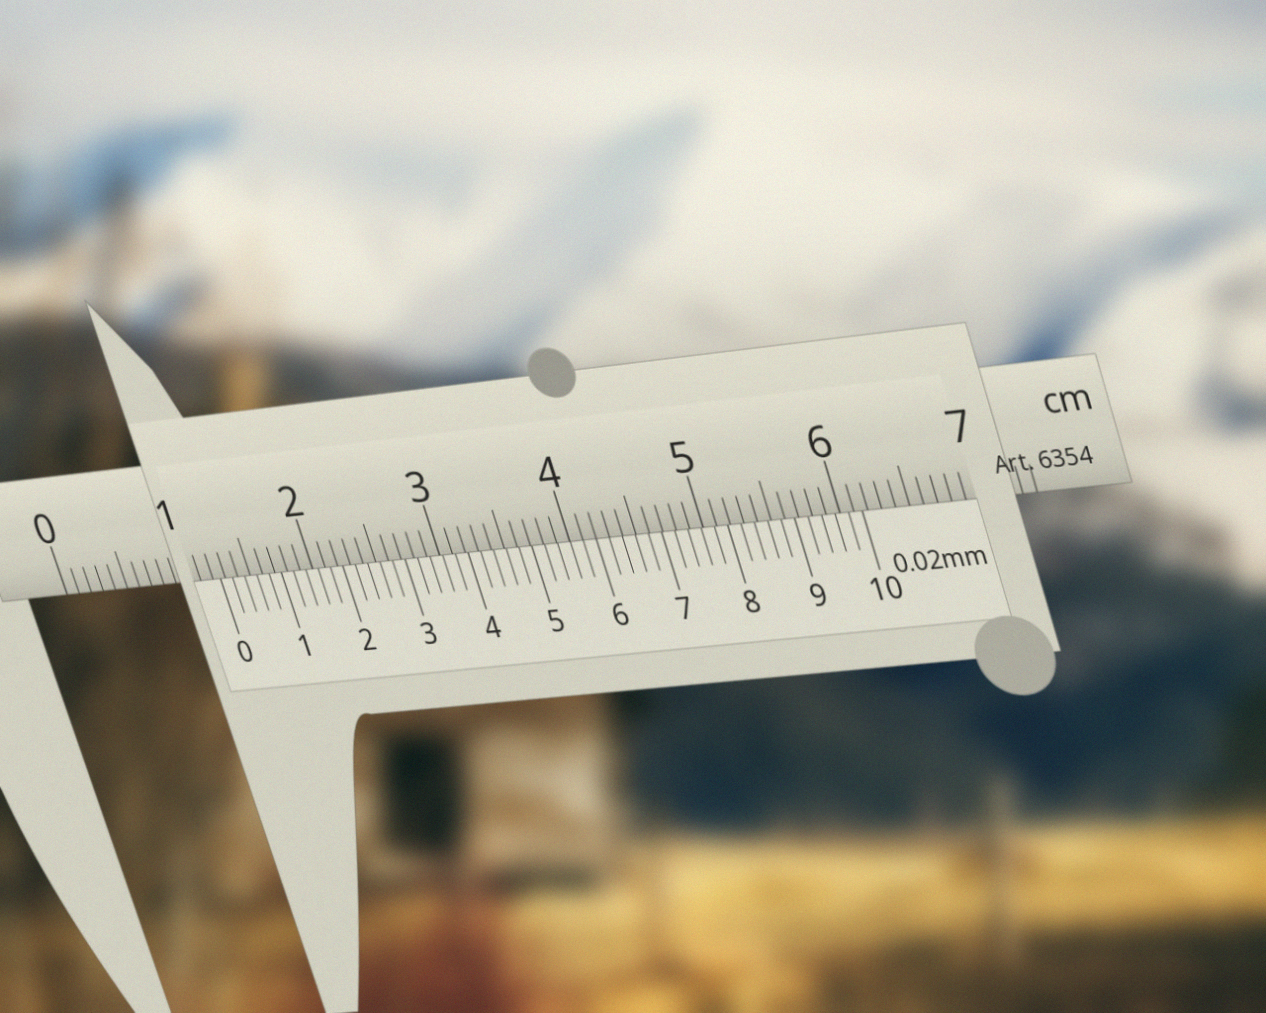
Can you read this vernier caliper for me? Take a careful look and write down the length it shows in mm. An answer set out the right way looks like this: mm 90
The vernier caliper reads mm 12.6
